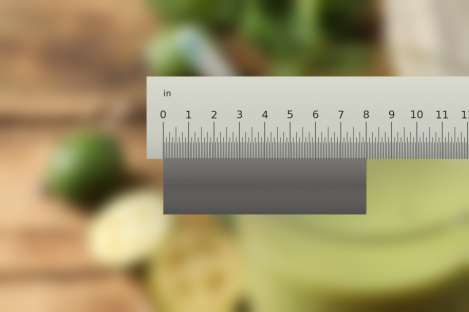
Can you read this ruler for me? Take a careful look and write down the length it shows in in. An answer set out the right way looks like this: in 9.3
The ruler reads in 8
